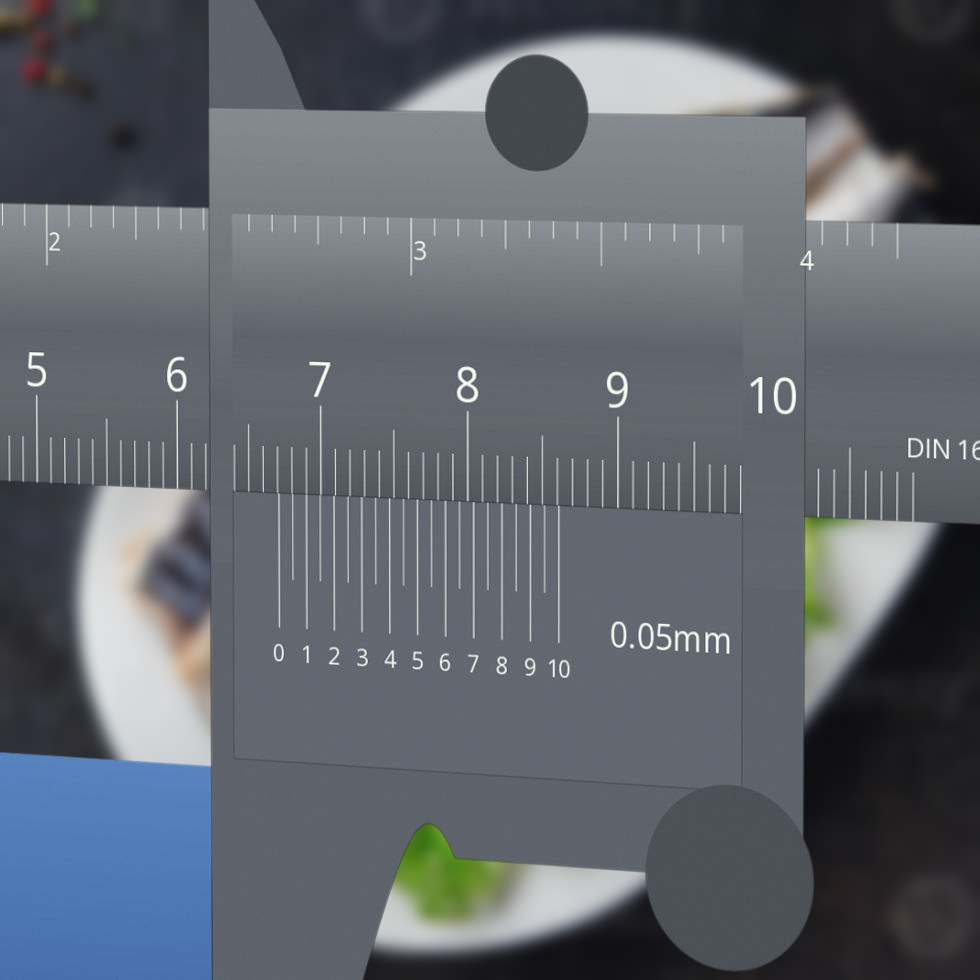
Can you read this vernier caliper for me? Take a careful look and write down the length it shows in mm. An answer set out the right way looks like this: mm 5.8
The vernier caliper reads mm 67.1
